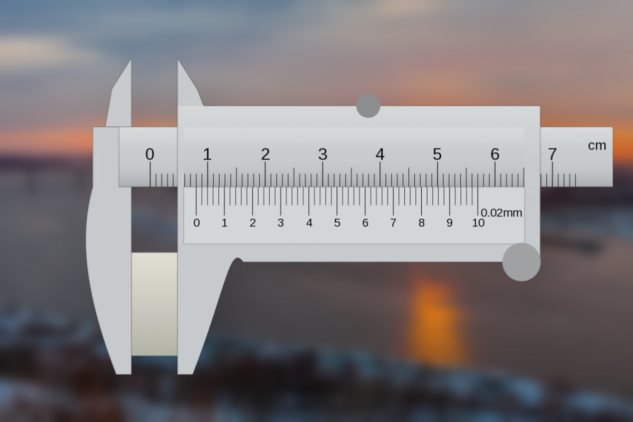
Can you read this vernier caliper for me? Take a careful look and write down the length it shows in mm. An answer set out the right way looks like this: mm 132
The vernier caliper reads mm 8.0
